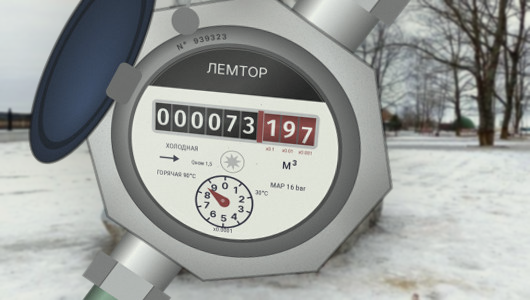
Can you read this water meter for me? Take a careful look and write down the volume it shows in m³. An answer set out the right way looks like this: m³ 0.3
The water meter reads m³ 73.1968
